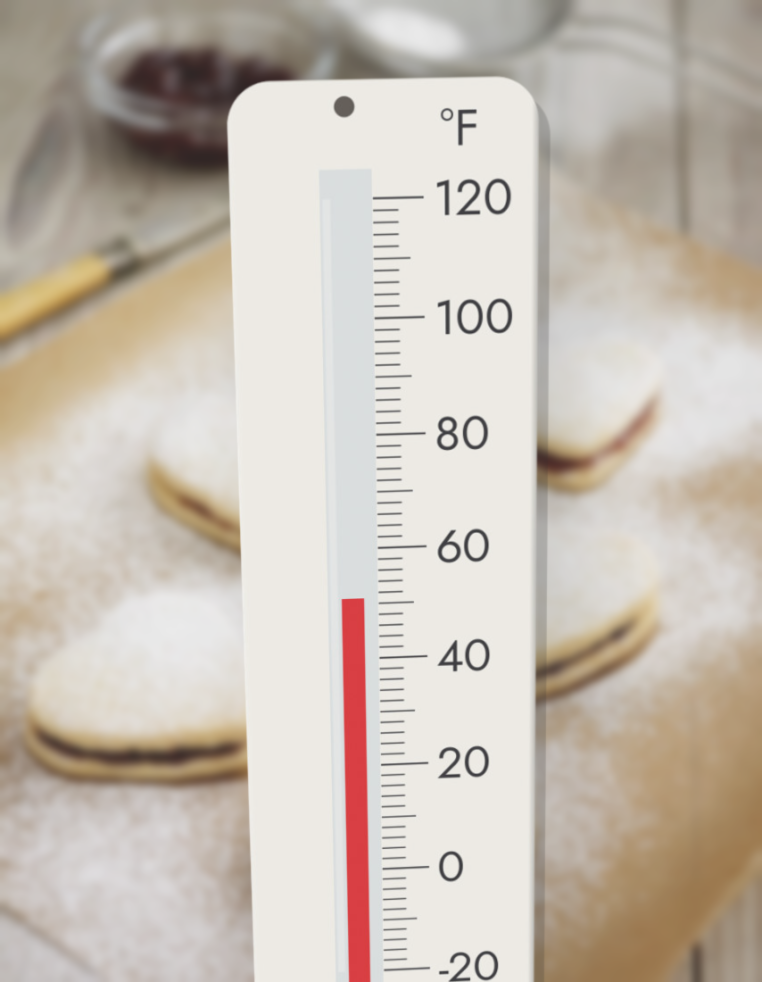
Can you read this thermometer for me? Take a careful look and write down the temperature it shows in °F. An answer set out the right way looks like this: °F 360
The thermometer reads °F 51
